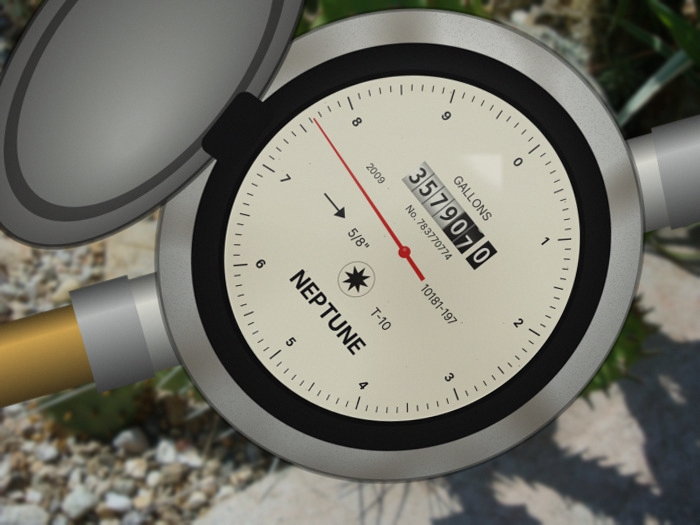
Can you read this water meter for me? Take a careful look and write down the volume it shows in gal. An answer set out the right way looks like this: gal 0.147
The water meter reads gal 3579067.6
